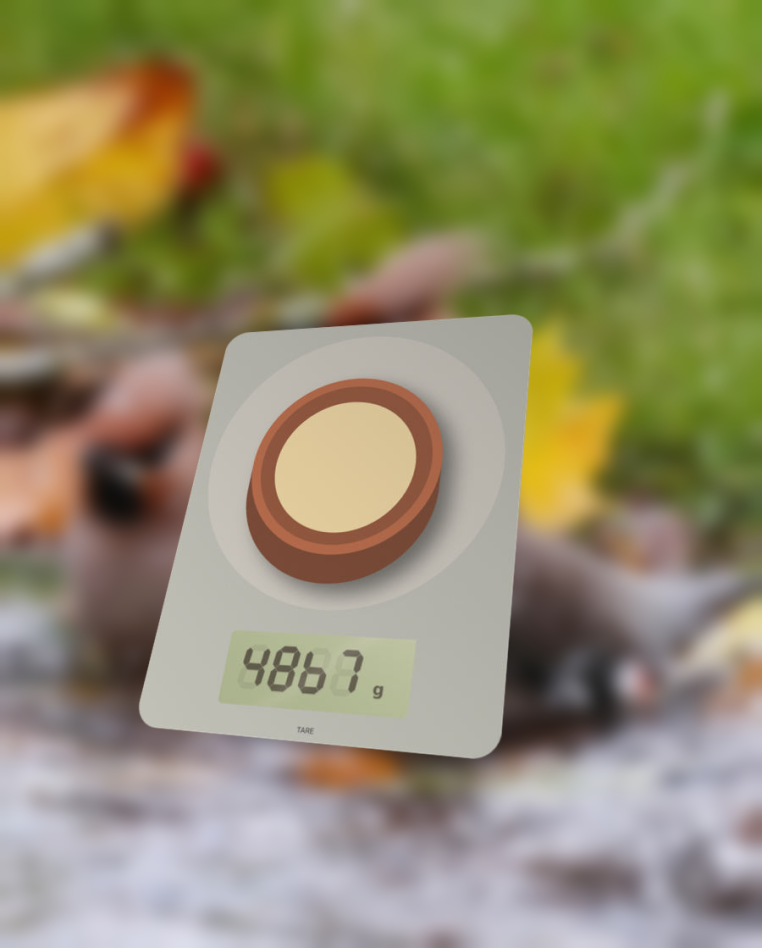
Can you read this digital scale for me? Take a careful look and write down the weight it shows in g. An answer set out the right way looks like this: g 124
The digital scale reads g 4867
